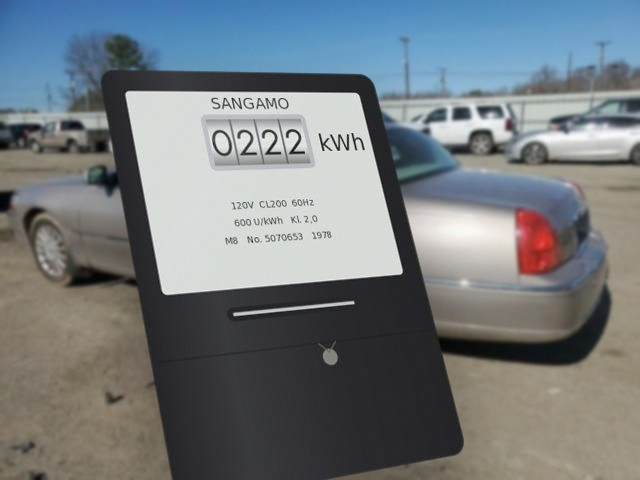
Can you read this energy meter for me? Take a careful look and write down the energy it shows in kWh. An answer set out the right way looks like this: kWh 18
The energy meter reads kWh 222
